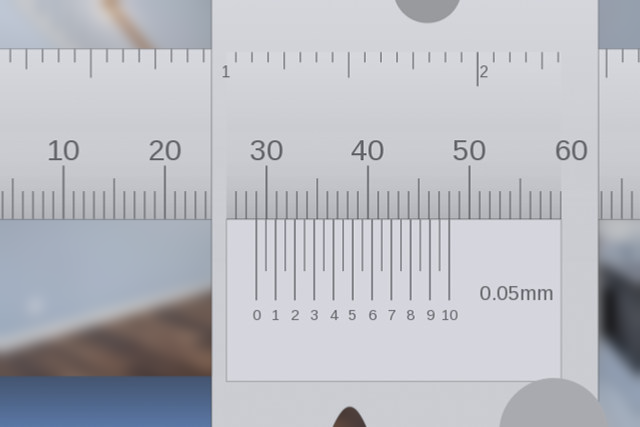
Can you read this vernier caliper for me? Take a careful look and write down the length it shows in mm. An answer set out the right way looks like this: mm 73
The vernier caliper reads mm 29.0
